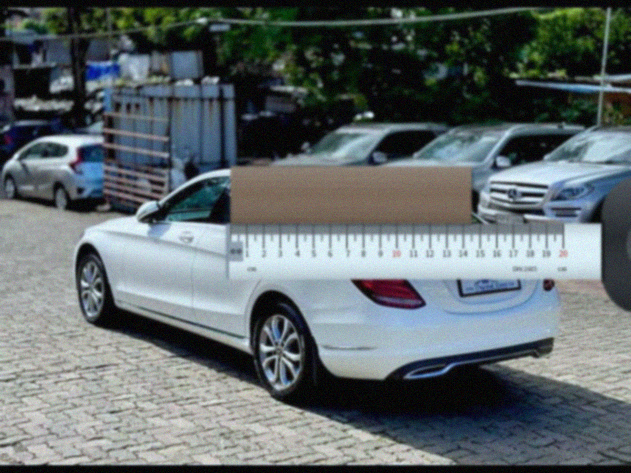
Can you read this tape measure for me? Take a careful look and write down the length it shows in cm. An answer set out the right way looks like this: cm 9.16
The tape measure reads cm 14.5
